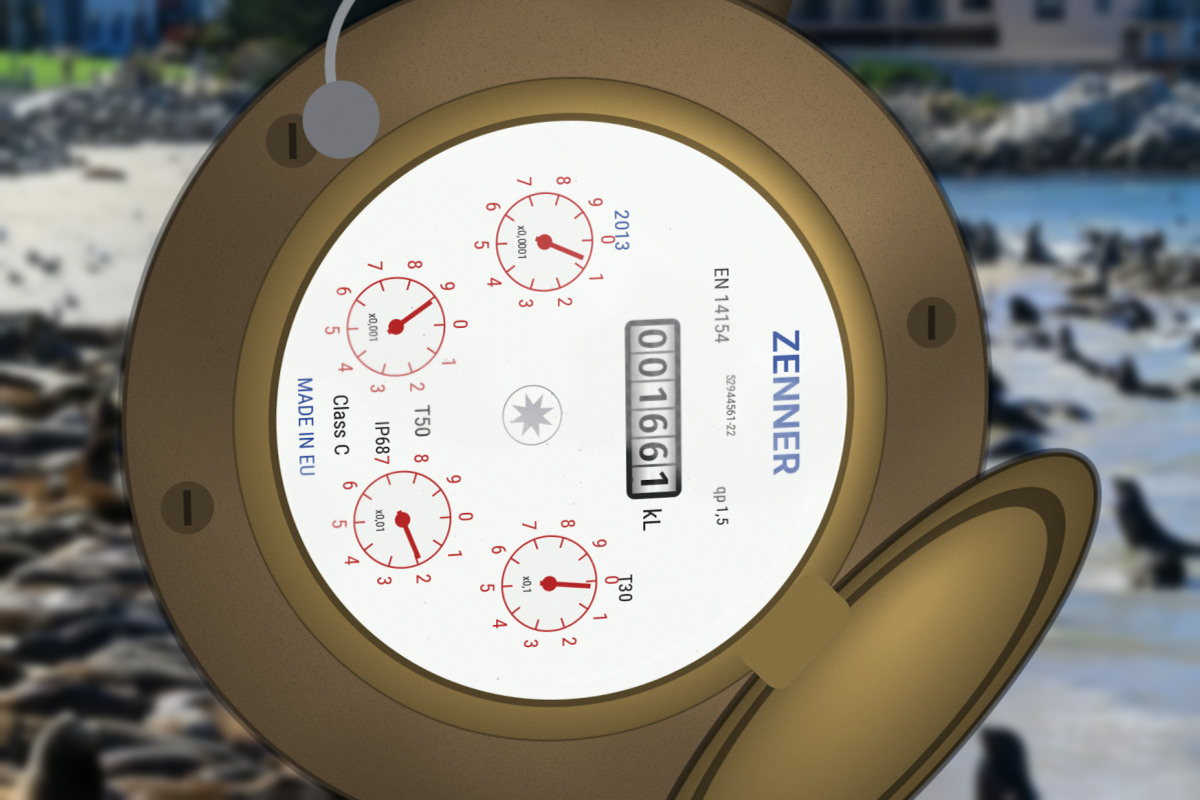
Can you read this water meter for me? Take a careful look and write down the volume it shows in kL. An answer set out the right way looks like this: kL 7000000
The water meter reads kL 1661.0190
